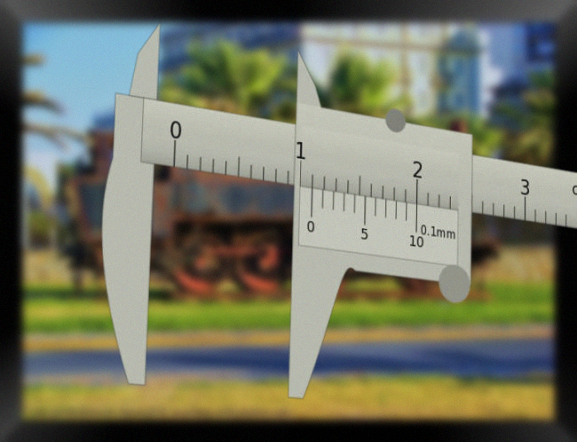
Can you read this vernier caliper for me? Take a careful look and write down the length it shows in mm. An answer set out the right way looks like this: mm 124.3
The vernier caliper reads mm 11.0
